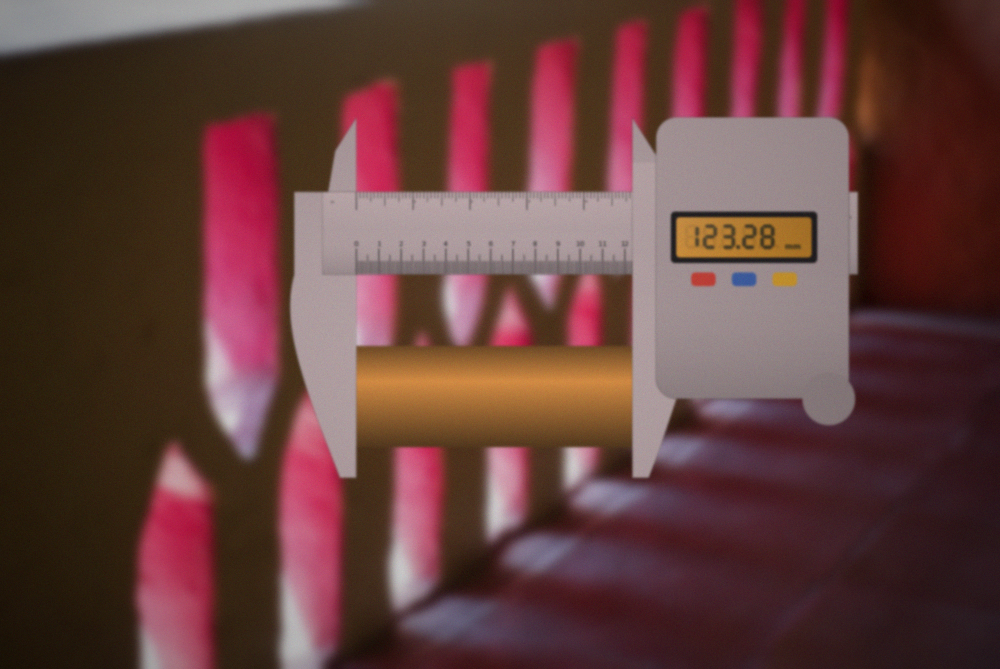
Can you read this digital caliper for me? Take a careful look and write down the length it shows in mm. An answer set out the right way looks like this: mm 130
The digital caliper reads mm 123.28
